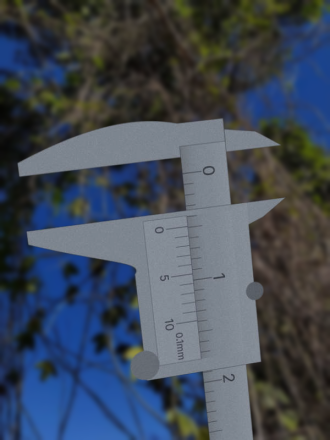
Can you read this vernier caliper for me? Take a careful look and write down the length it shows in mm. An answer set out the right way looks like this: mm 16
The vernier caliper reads mm 4.9
